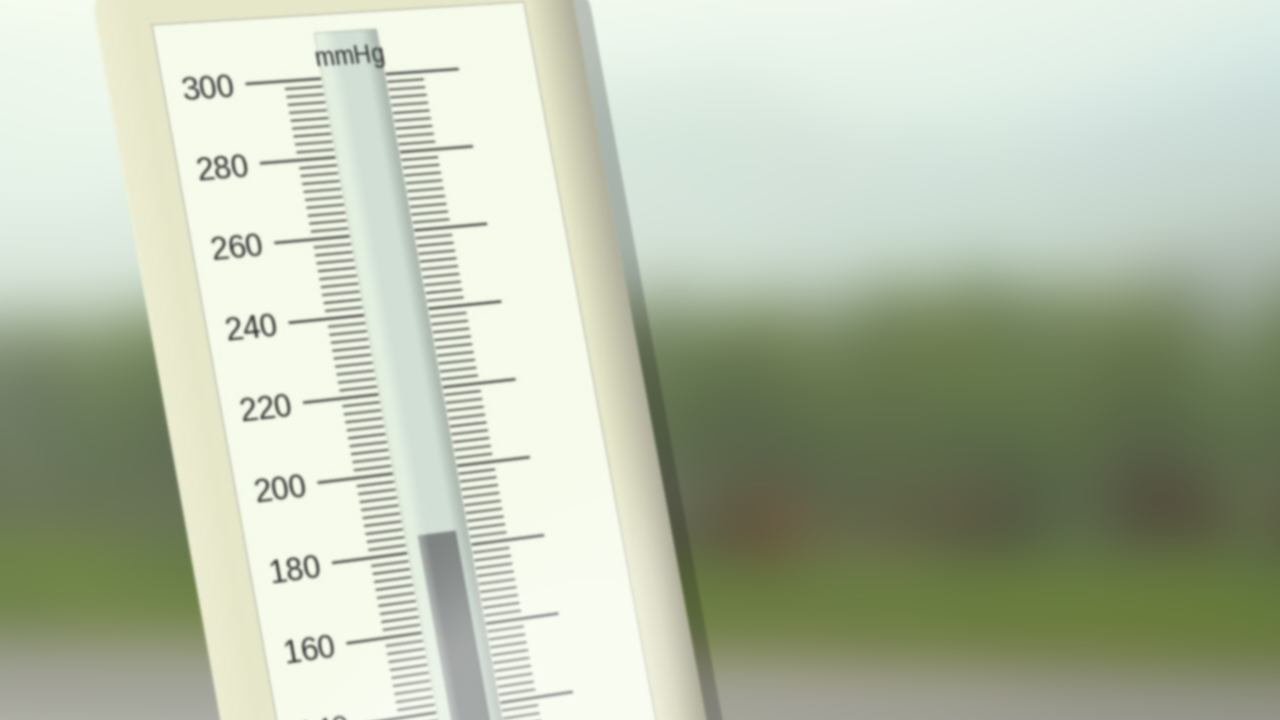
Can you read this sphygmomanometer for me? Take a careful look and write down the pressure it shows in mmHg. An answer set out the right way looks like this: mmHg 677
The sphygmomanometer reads mmHg 184
